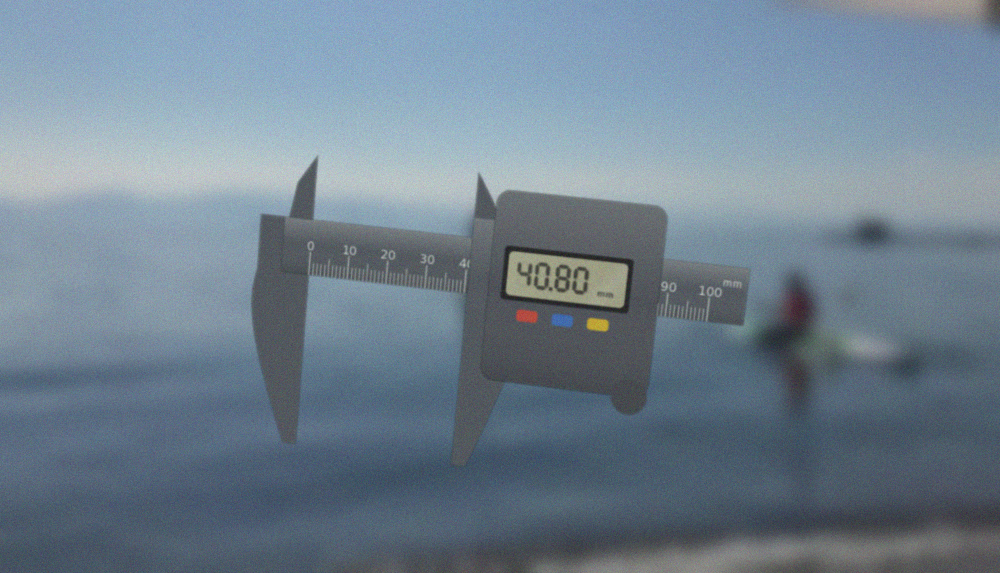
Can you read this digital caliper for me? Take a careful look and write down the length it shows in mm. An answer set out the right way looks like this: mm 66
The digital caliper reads mm 40.80
